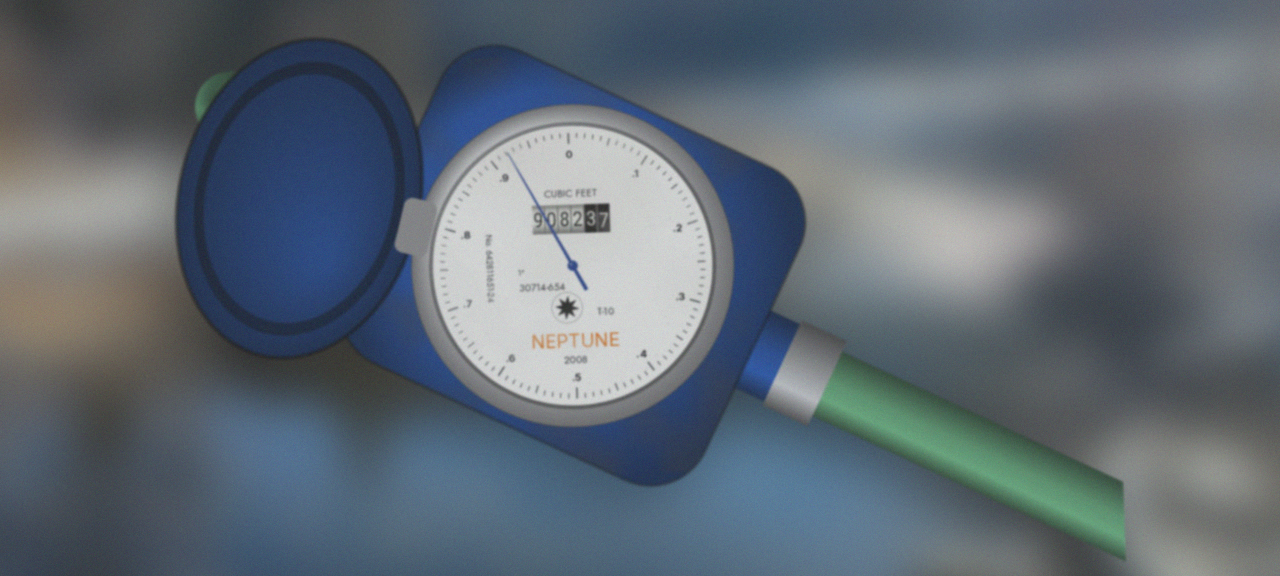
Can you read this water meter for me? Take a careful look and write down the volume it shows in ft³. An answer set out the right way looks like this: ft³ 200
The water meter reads ft³ 908236.92
